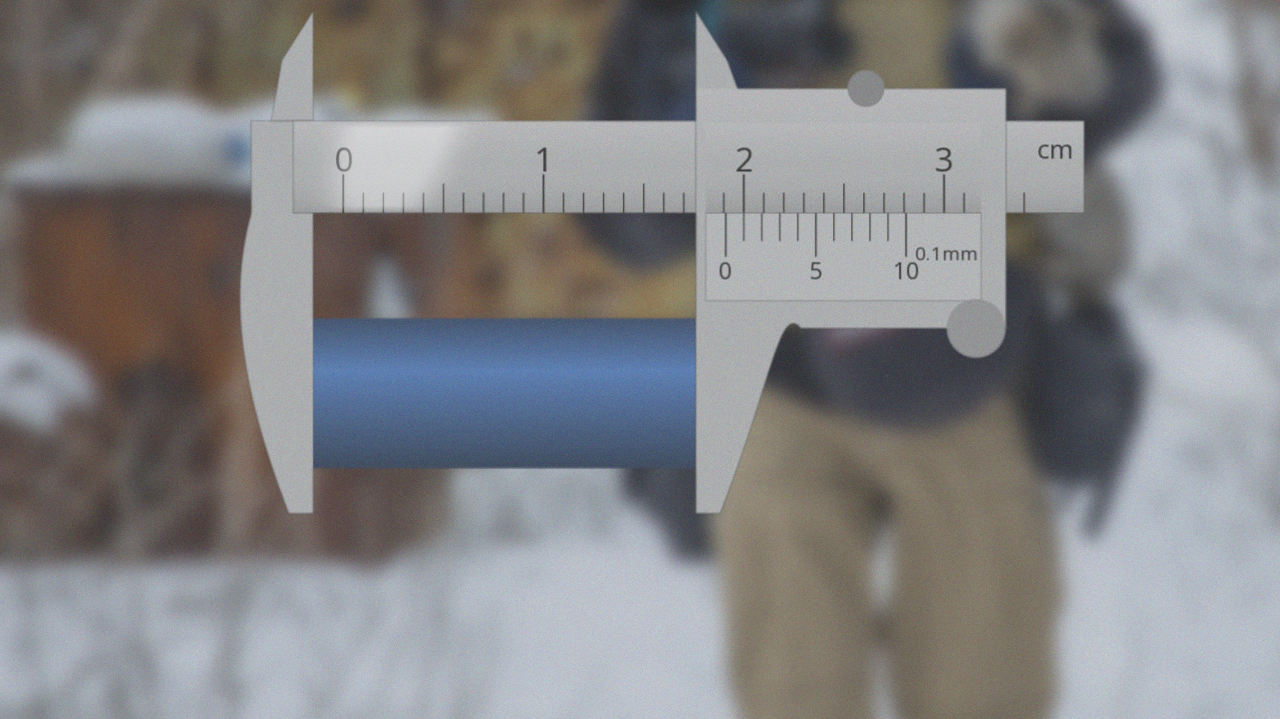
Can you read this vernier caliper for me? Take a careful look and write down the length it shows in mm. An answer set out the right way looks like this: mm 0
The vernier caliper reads mm 19.1
